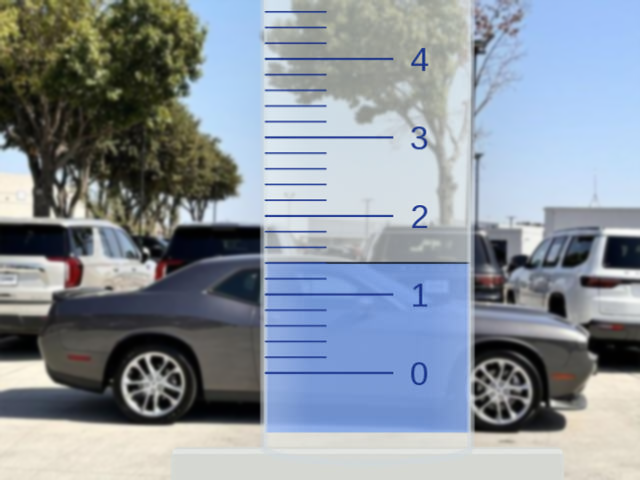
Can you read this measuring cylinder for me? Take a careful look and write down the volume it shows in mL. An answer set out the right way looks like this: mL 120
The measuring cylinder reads mL 1.4
